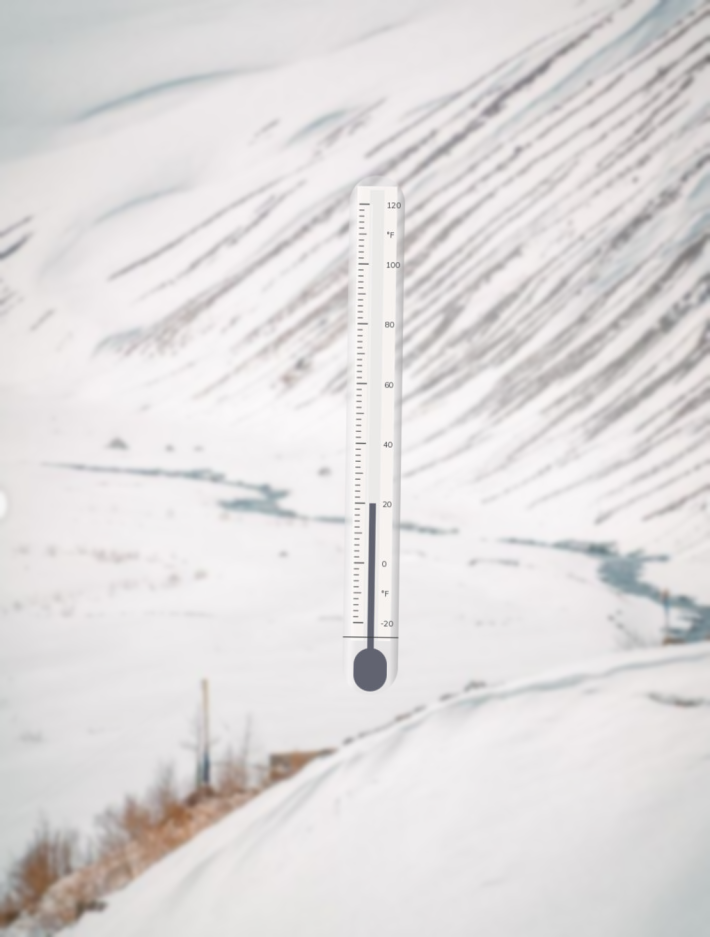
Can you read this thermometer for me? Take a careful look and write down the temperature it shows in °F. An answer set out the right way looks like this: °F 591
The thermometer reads °F 20
